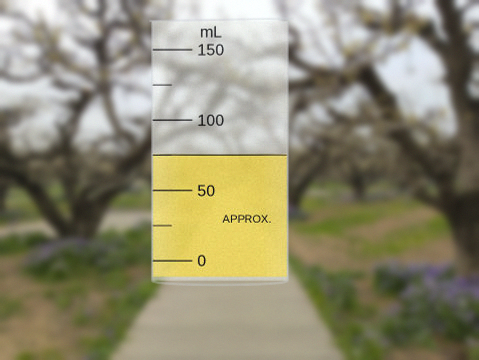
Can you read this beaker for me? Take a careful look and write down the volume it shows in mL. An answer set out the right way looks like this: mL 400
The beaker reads mL 75
